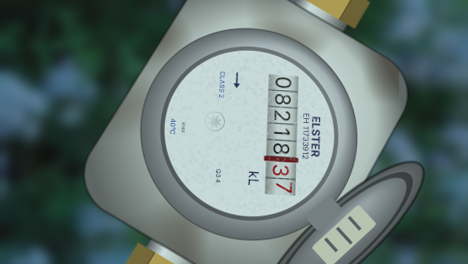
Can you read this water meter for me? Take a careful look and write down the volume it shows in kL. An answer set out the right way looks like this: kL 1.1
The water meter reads kL 8218.37
